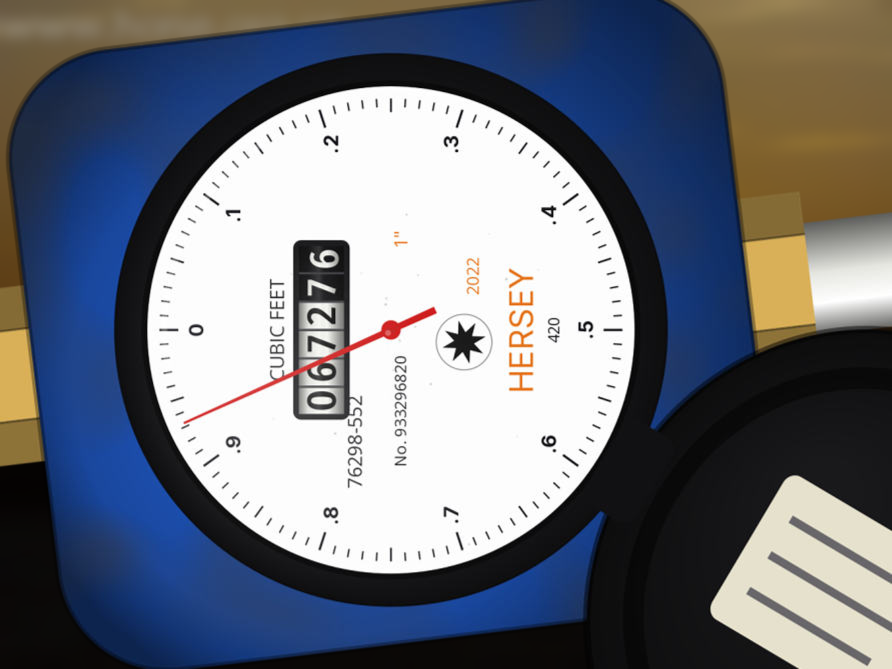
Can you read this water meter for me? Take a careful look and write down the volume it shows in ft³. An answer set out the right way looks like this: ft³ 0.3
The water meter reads ft³ 67275.93
